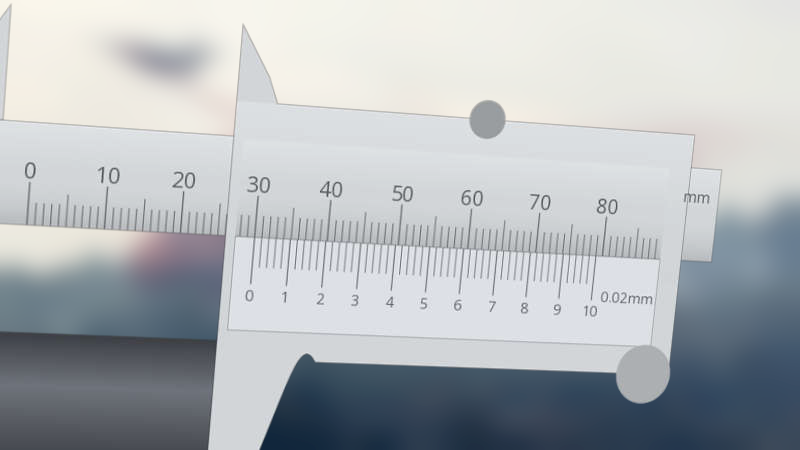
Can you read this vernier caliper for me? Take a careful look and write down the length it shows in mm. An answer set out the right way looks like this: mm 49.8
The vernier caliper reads mm 30.0
